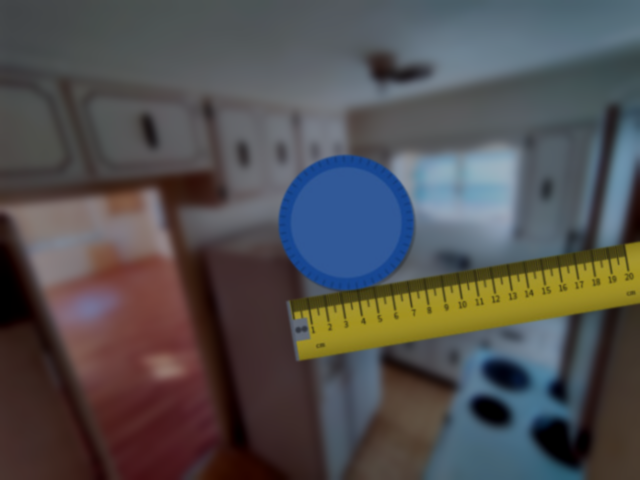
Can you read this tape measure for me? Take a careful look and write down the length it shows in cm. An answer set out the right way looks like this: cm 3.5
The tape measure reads cm 8
